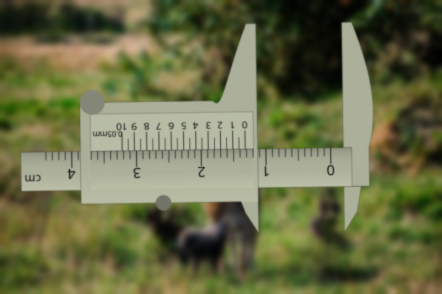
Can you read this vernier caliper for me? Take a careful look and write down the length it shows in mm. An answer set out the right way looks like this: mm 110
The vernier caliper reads mm 13.2
